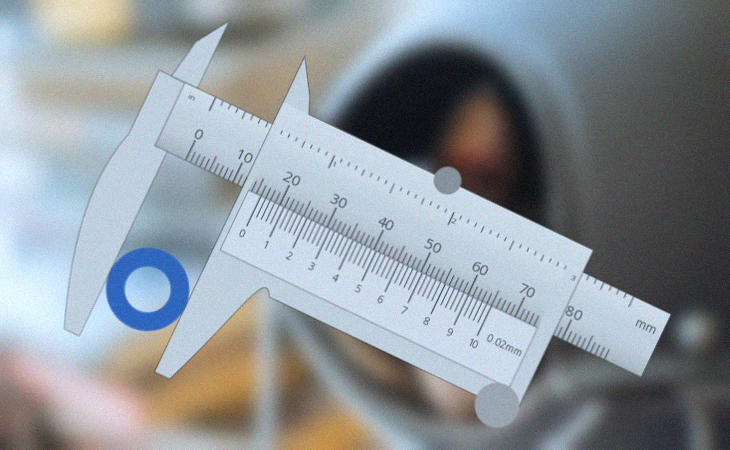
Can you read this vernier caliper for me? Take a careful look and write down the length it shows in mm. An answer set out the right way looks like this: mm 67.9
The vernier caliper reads mm 16.0
